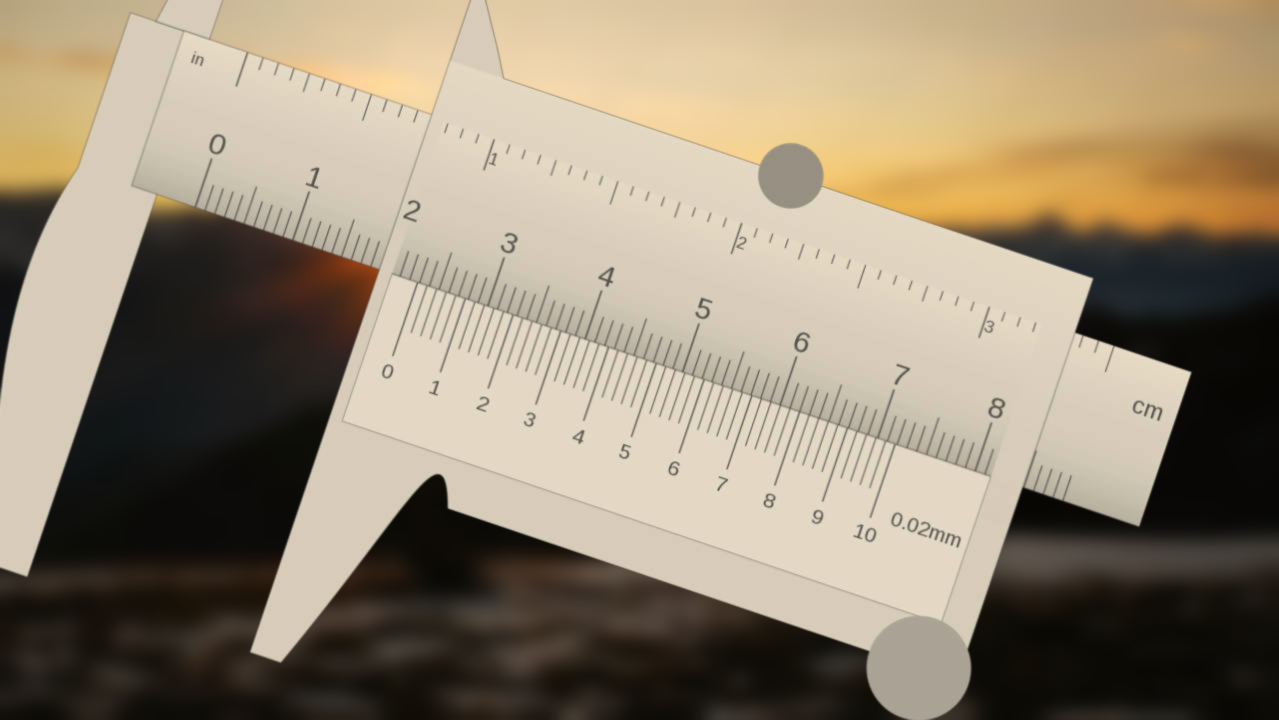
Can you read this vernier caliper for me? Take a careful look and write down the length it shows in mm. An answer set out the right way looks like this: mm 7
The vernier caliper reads mm 22.8
